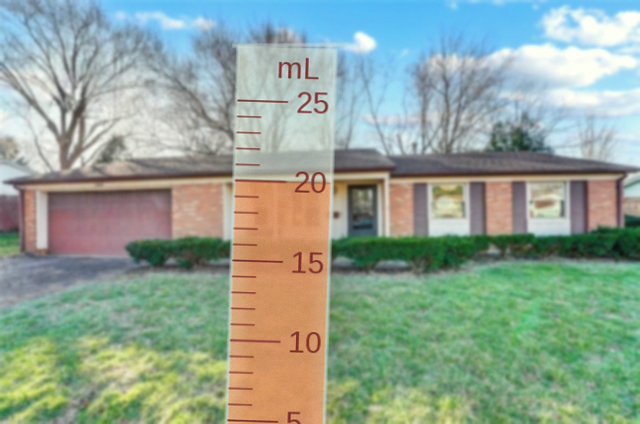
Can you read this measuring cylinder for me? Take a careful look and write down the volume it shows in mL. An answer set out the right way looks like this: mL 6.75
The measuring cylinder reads mL 20
